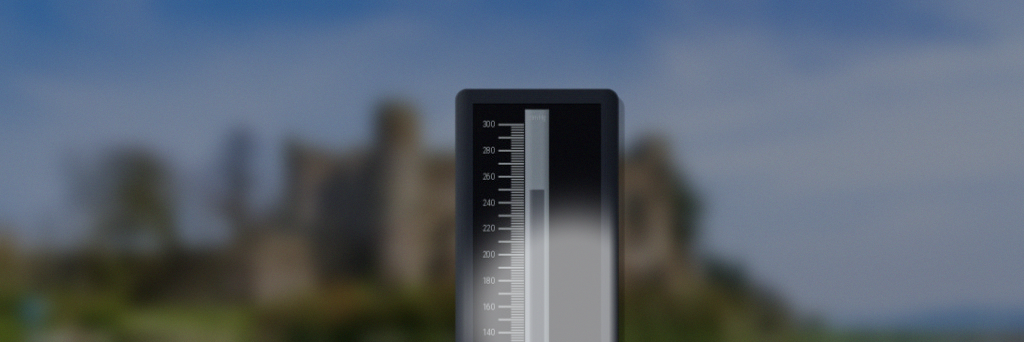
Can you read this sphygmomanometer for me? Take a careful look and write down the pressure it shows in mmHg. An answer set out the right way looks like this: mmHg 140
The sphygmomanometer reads mmHg 250
